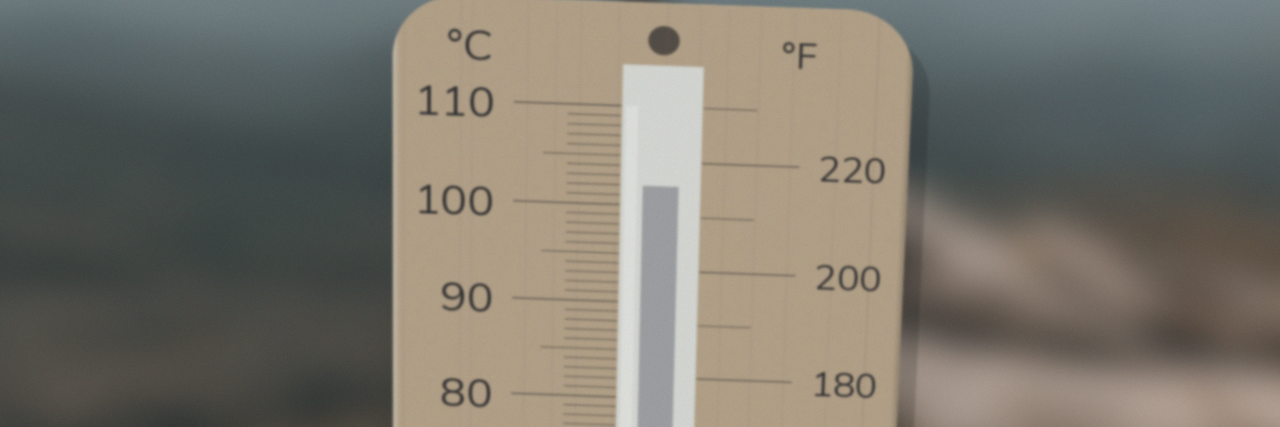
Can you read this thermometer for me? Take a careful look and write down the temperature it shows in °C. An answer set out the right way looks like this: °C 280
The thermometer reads °C 102
